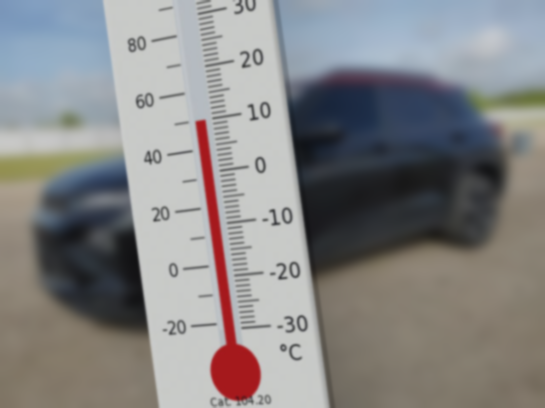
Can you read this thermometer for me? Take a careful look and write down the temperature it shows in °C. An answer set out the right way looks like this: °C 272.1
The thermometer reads °C 10
